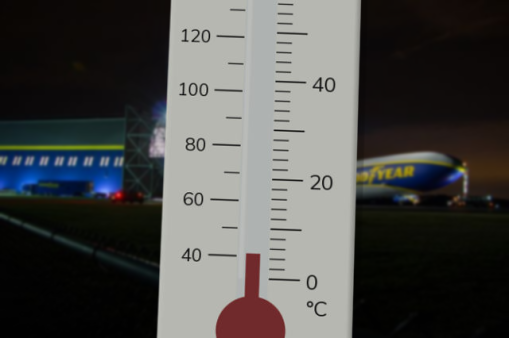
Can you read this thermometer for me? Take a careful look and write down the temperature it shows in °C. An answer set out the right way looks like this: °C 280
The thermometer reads °C 5
